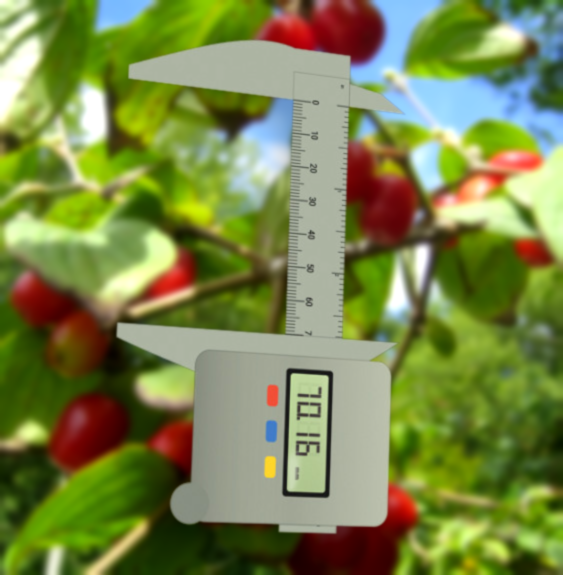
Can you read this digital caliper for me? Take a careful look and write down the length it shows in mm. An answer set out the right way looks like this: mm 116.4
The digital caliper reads mm 70.16
